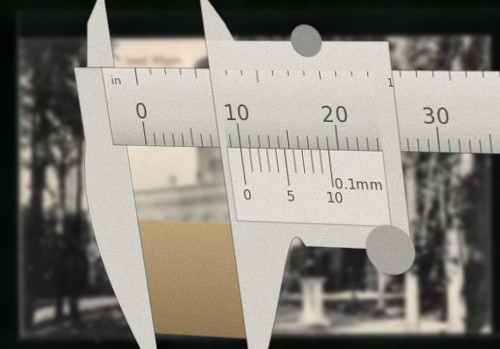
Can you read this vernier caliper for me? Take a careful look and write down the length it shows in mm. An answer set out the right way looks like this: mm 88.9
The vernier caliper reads mm 10.0
